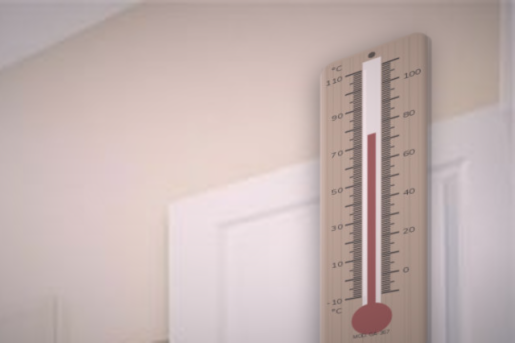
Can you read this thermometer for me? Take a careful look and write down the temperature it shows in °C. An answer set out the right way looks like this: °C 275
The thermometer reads °C 75
